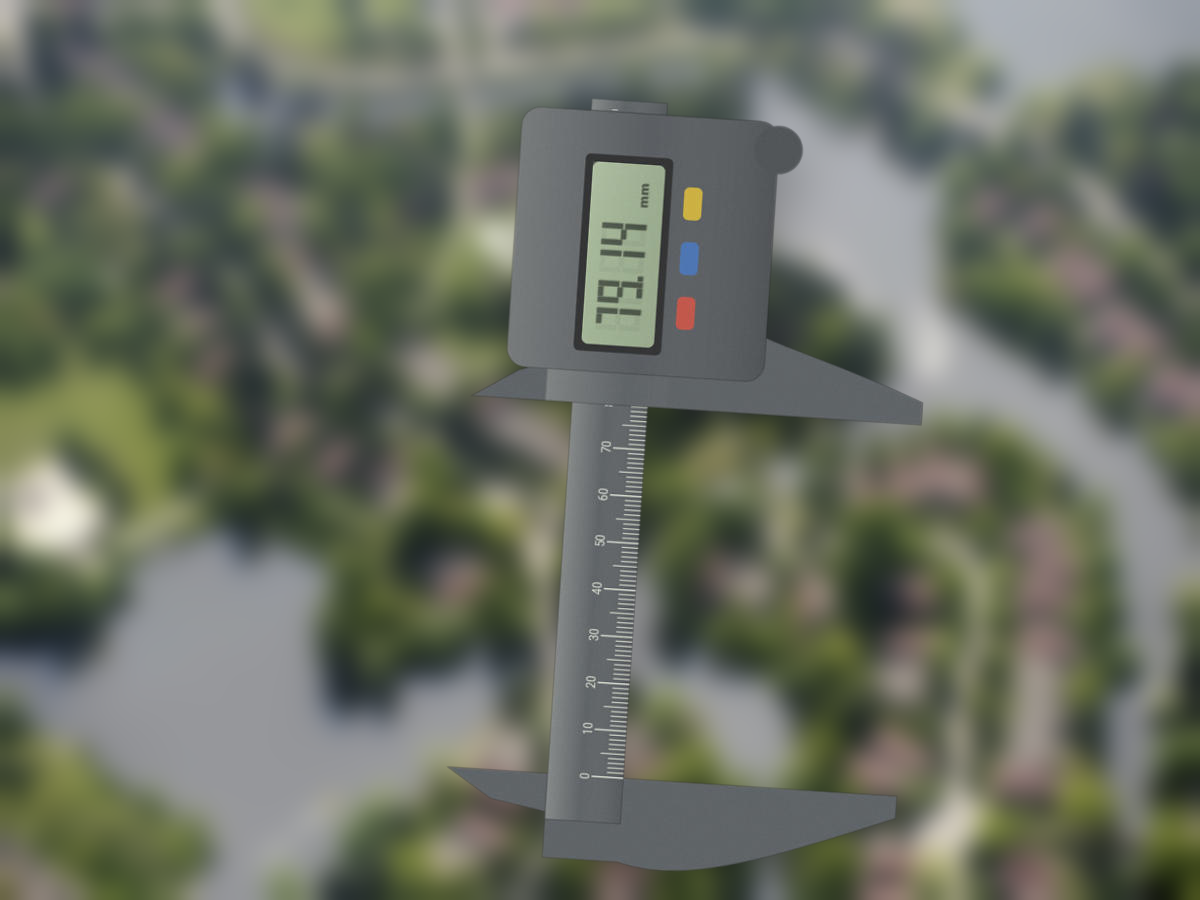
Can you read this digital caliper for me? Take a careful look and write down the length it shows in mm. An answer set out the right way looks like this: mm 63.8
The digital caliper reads mm 79.14
